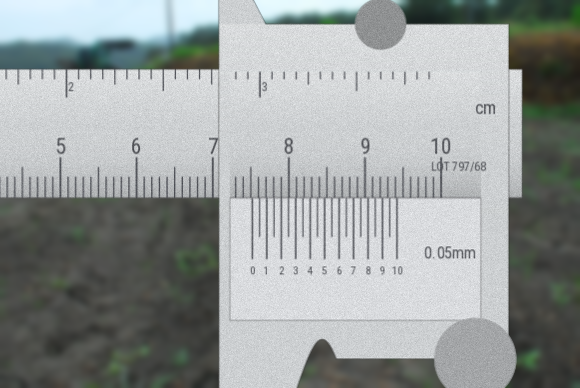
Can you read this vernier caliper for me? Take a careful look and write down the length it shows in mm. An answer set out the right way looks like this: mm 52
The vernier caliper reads mm 75.2
